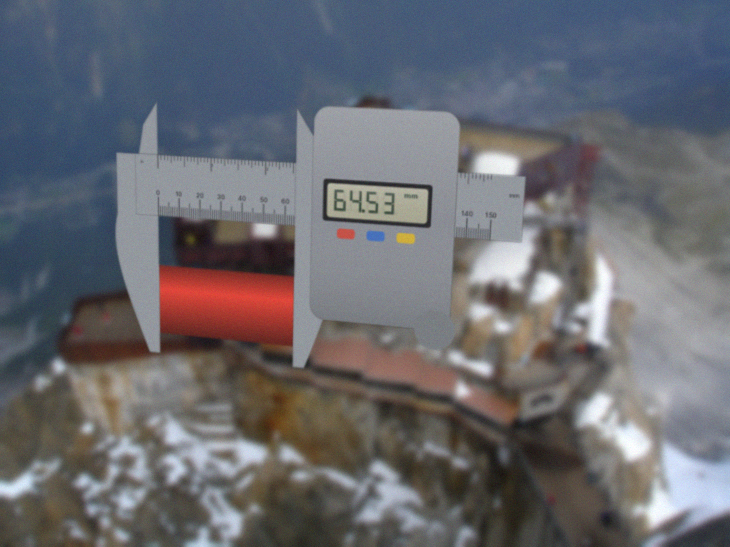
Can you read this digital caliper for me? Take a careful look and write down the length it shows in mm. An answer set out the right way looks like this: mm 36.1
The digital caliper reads mm 64.53
